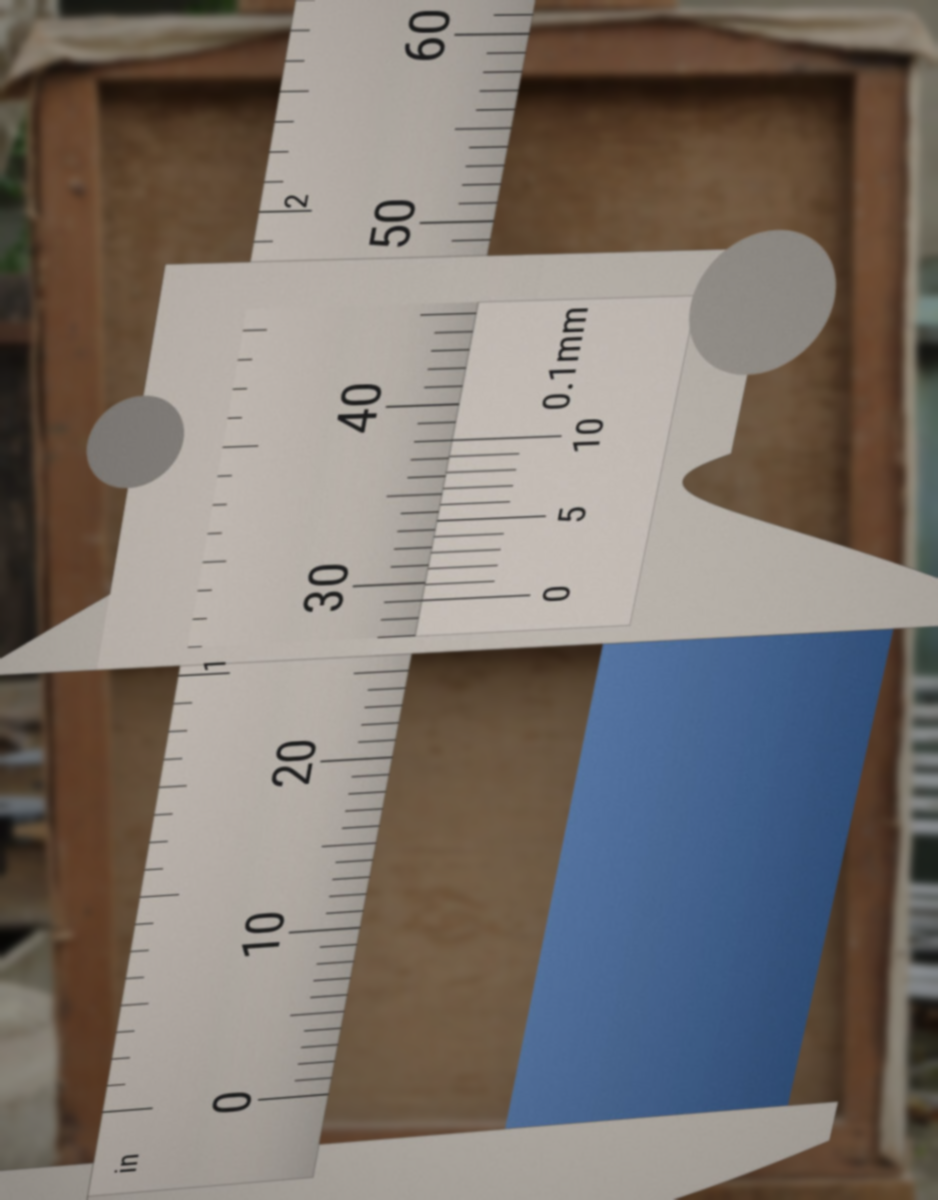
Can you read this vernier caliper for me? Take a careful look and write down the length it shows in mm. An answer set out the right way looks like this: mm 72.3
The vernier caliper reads mm 29.0
